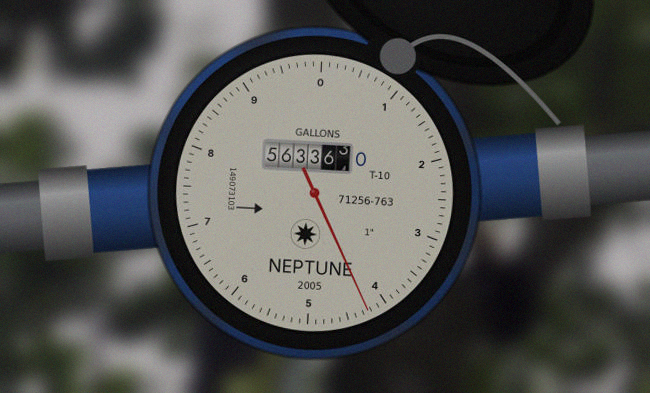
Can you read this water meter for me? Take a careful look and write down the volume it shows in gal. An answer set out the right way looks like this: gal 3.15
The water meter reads gal 5633634.2
